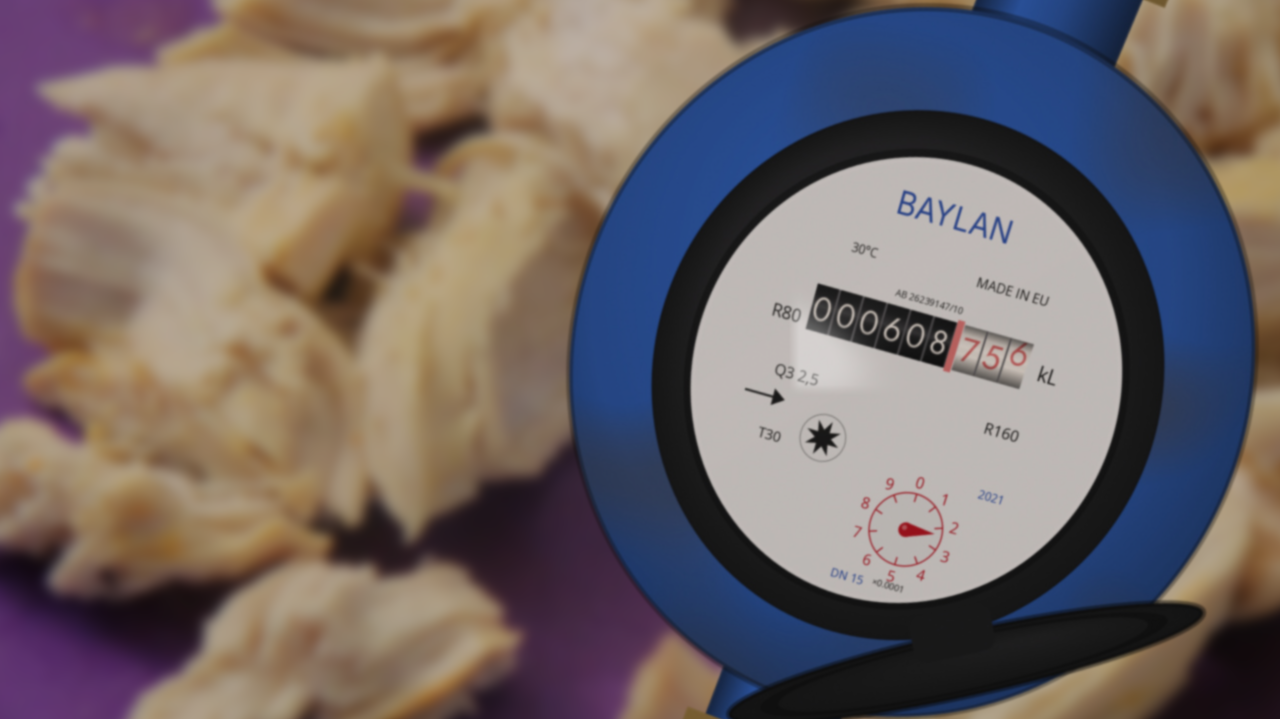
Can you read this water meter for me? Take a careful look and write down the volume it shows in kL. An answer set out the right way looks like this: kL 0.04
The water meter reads kL 608.7562
